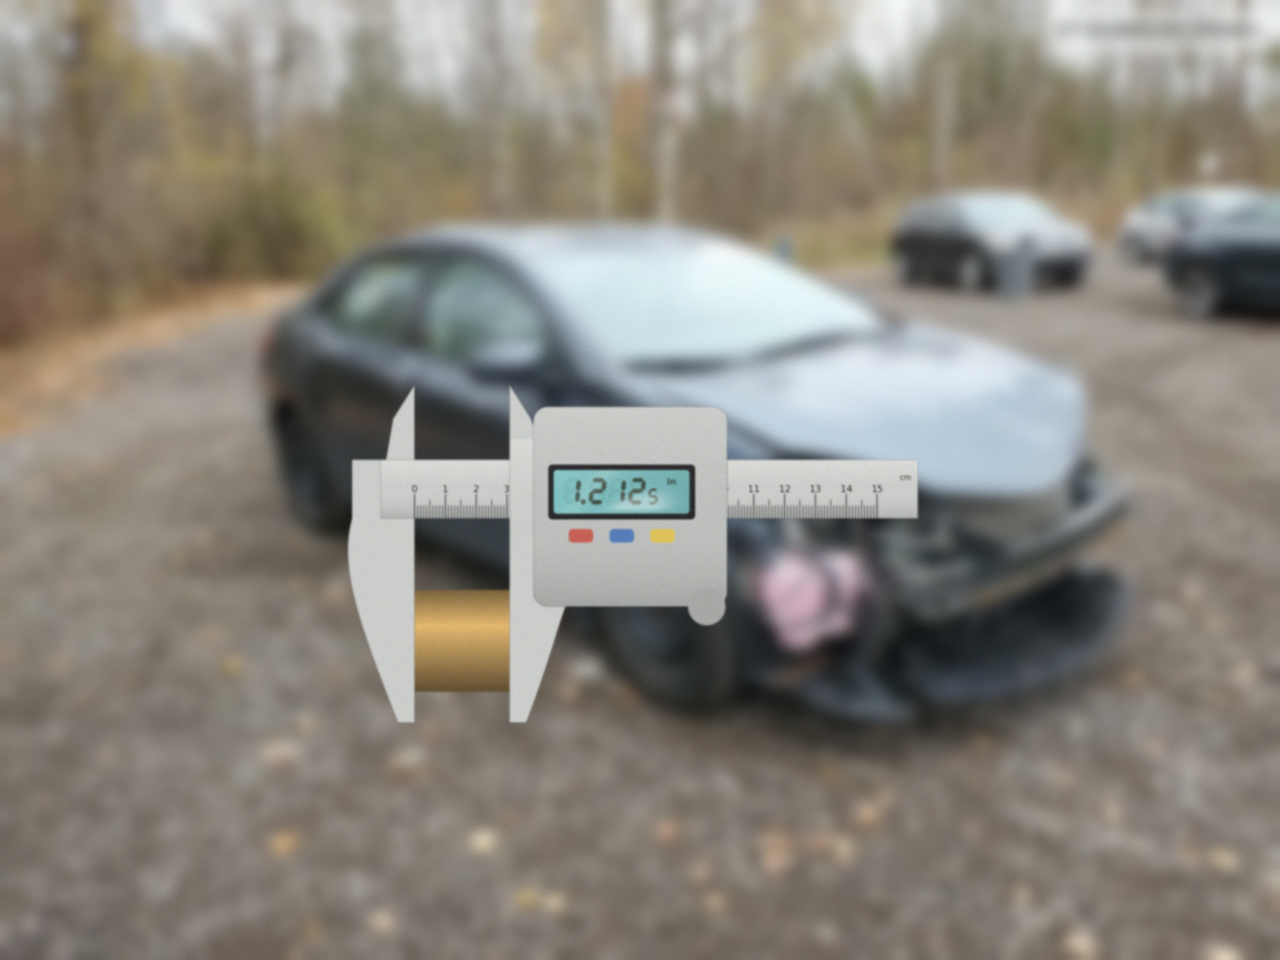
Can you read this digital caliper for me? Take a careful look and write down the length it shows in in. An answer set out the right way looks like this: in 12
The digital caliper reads in 1.2125
